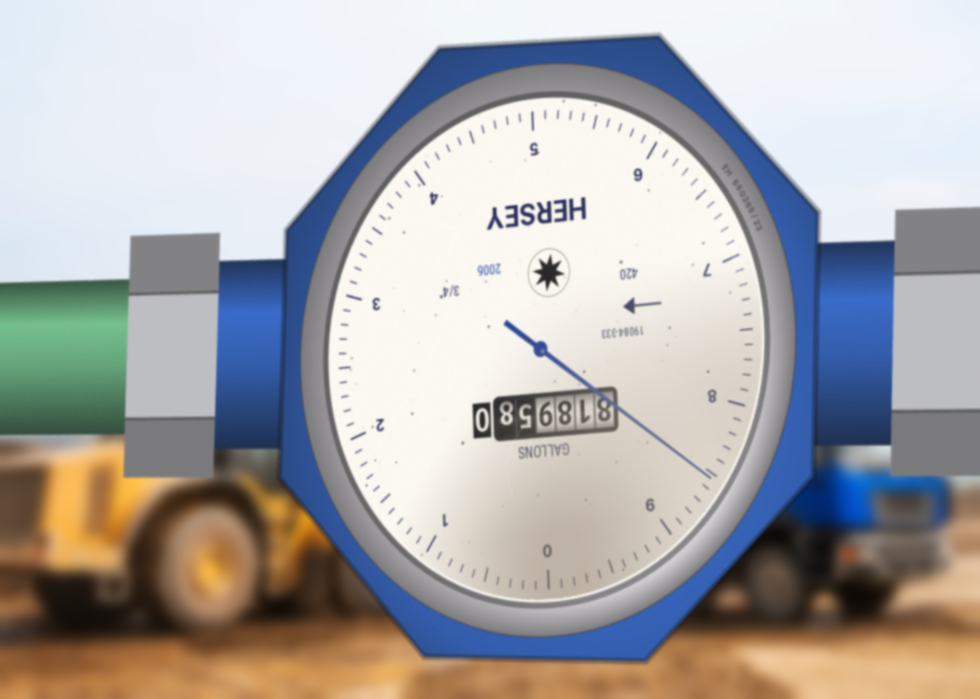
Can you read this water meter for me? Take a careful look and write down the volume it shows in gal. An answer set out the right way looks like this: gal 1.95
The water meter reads gal 8189578.5
